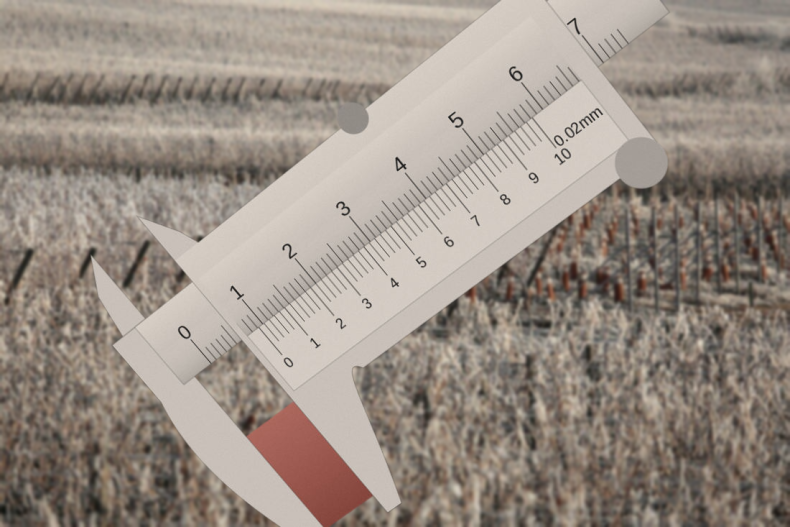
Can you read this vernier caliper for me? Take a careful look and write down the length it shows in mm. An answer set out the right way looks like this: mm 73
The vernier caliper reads mm 9.2
